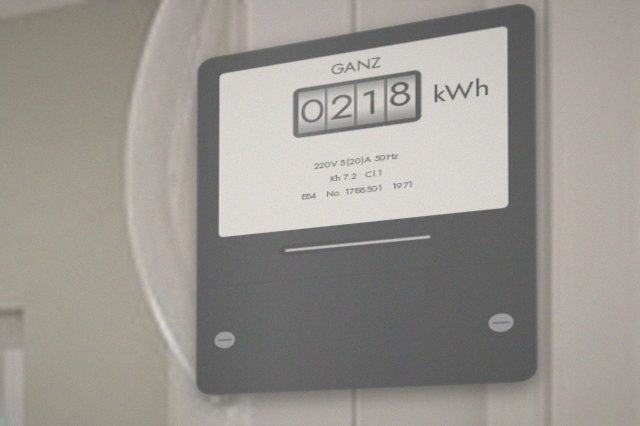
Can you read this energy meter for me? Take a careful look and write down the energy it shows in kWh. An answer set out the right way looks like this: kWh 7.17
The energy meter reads kWh 218
